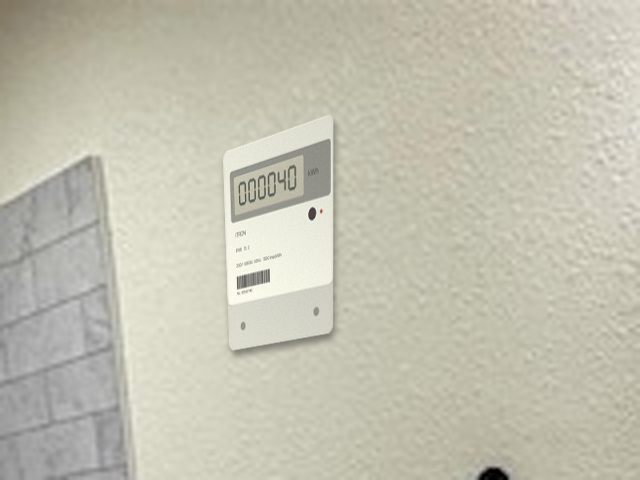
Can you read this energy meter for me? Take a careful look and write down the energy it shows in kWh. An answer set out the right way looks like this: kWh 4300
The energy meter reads kWh 40
